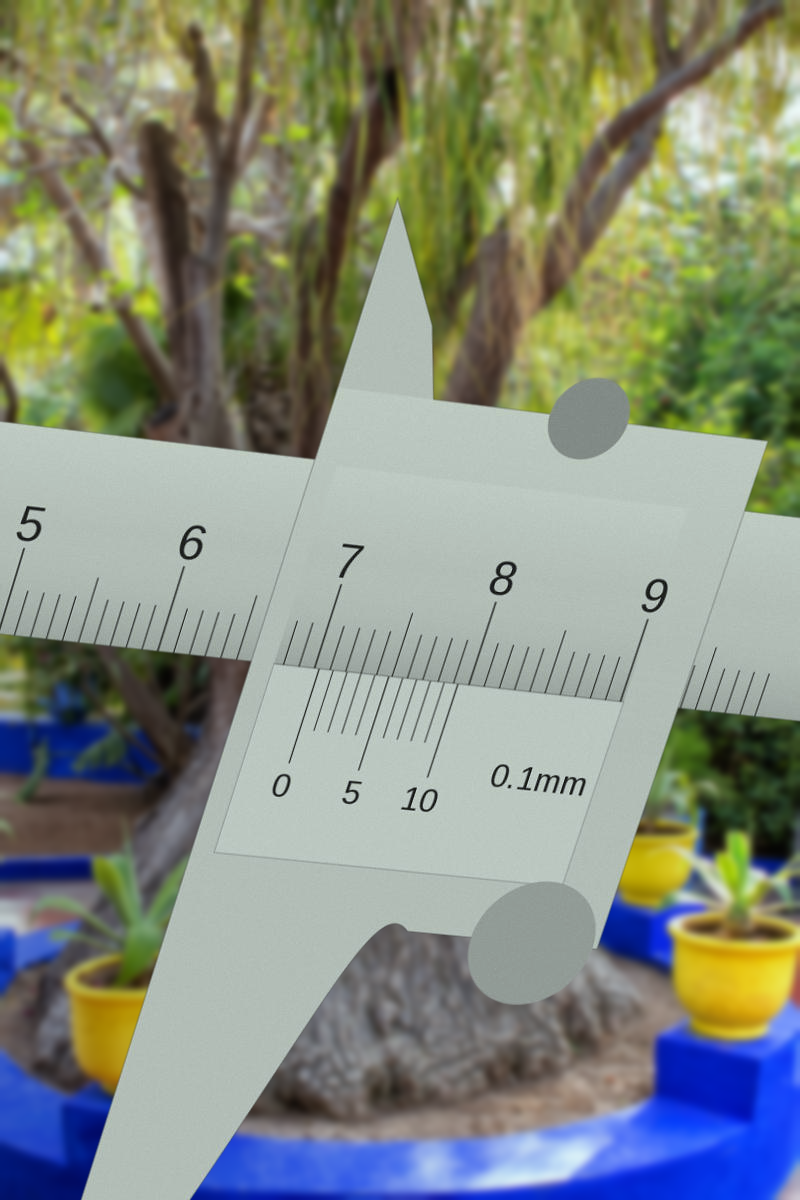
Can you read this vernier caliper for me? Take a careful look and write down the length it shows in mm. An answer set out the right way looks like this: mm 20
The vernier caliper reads mm 70.3
